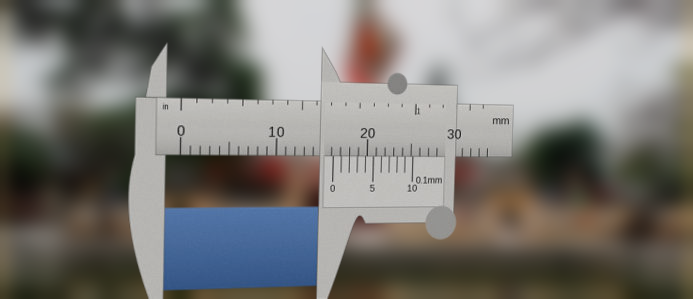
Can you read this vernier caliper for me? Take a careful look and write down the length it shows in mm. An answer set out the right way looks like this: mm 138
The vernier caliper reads mm 16.2
